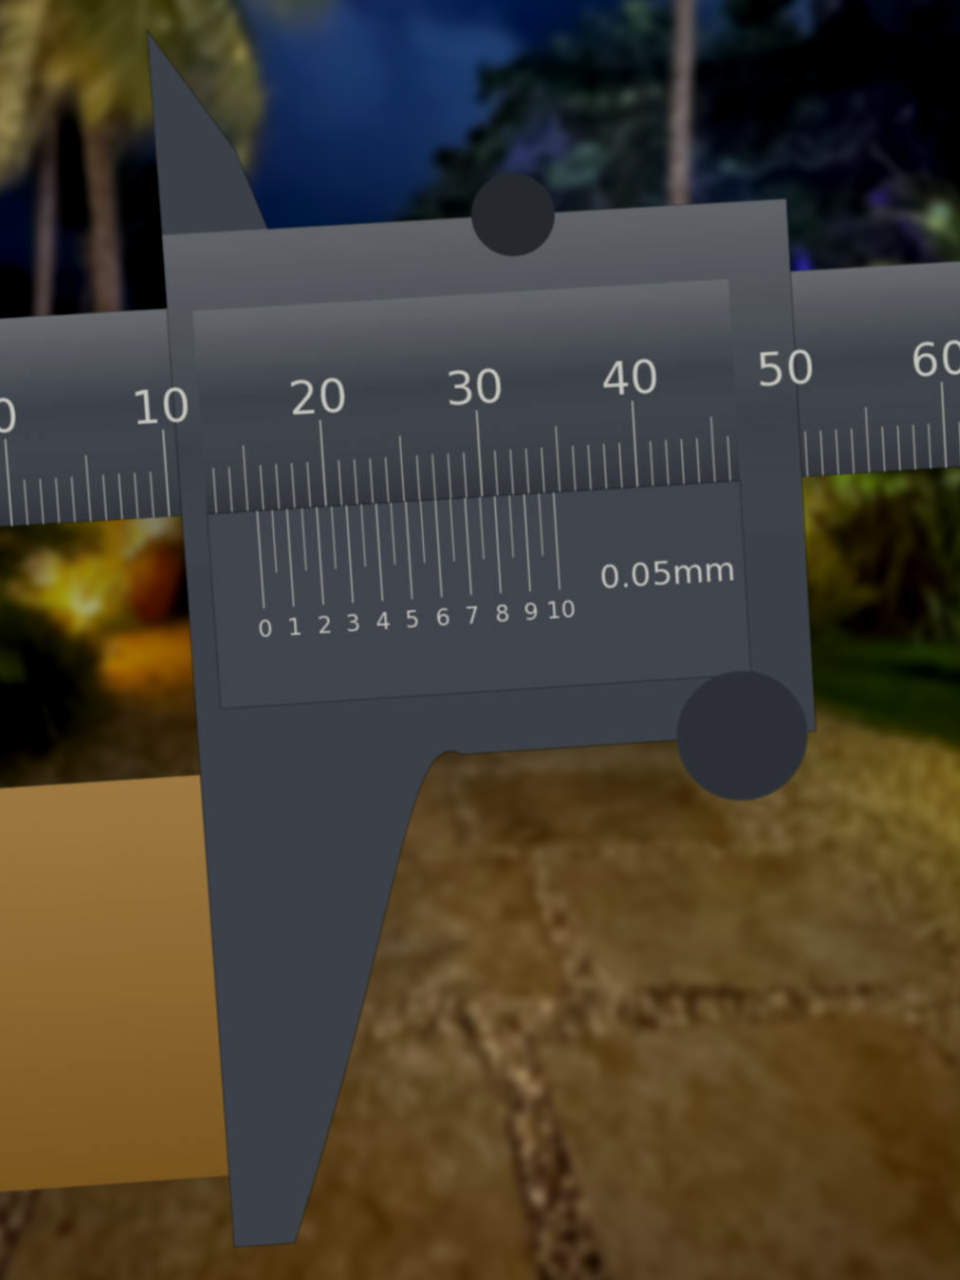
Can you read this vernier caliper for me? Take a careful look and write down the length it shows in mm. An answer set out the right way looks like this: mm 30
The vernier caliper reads mm 15.6
